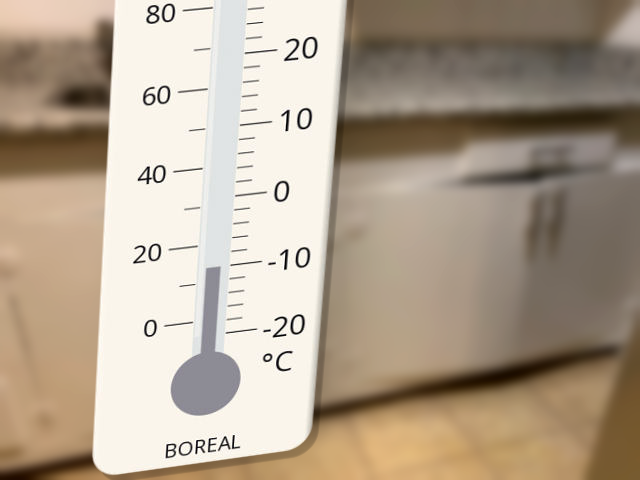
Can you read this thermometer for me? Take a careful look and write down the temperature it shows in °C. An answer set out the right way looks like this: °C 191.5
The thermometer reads °C -10
